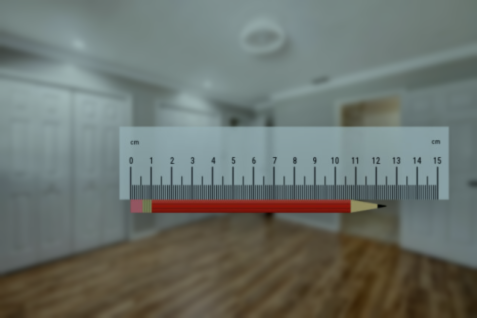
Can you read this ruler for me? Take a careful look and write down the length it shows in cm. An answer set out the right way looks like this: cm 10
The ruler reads cm 12.5
